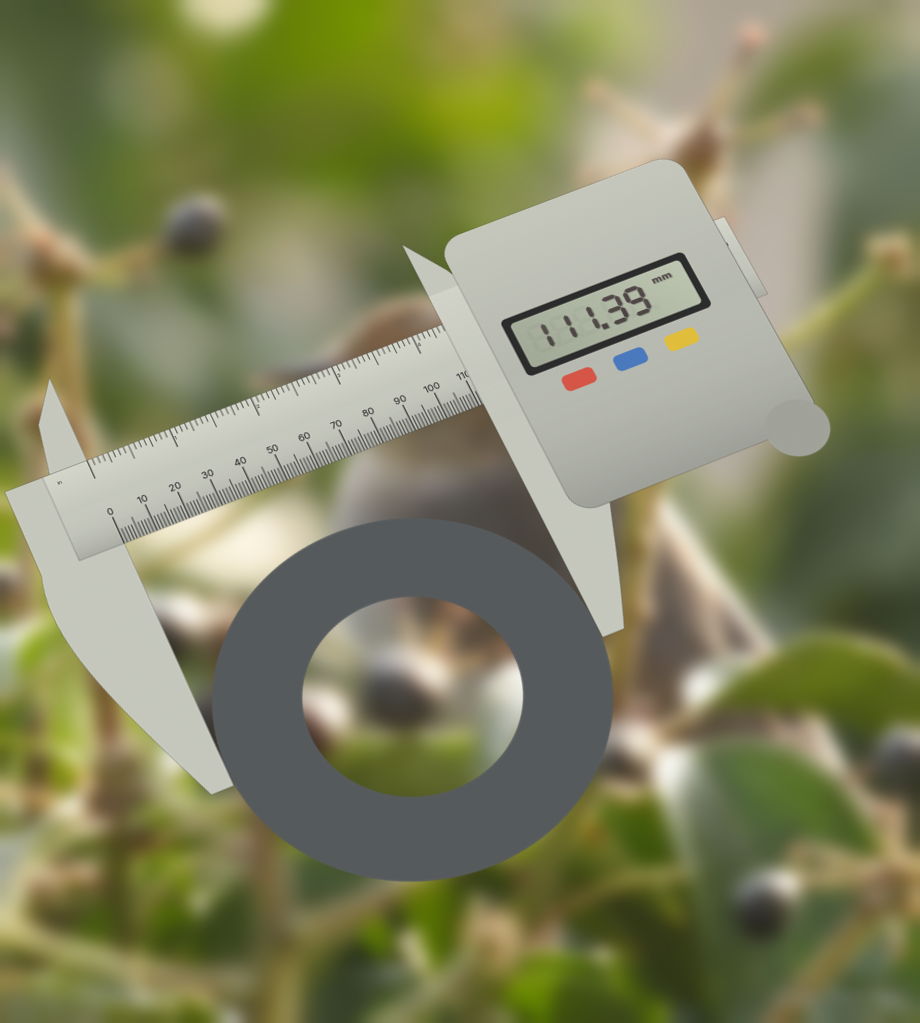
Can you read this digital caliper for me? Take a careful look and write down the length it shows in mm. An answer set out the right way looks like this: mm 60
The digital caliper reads mm 111.39
